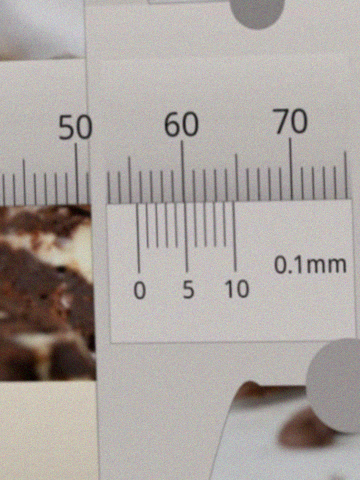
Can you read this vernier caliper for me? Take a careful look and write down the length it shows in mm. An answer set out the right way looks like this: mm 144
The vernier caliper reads mm 55.6
